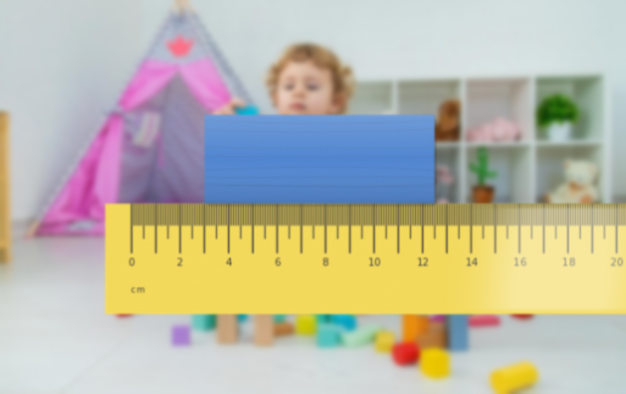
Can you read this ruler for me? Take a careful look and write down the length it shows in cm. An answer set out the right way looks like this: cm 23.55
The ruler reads cm 9.5
